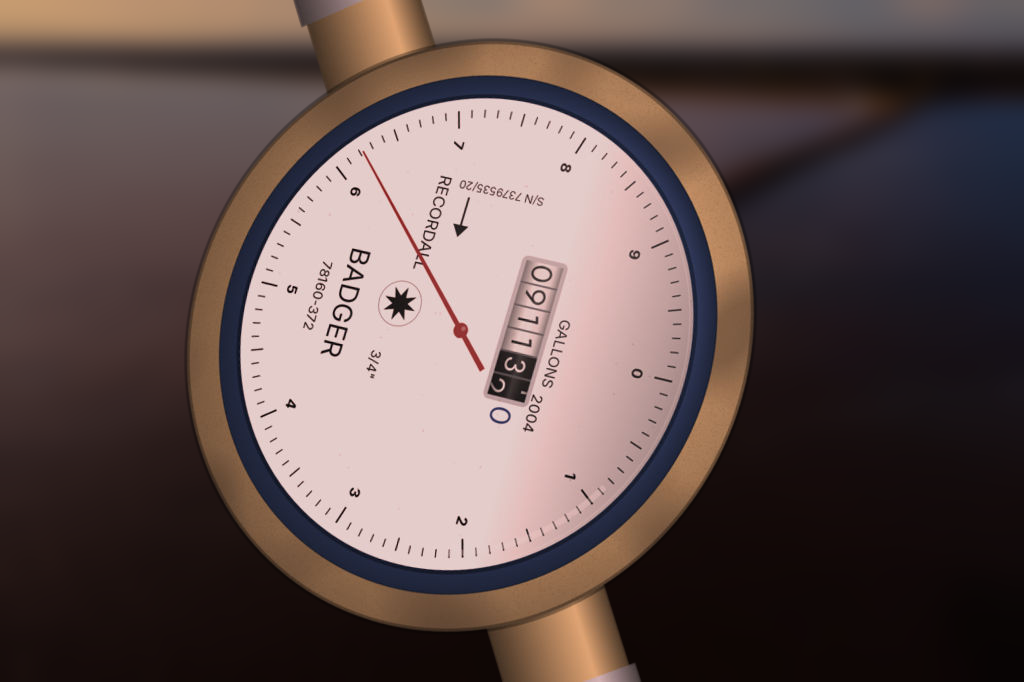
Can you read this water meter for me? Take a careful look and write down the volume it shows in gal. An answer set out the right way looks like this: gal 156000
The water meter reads gal 911316.2
